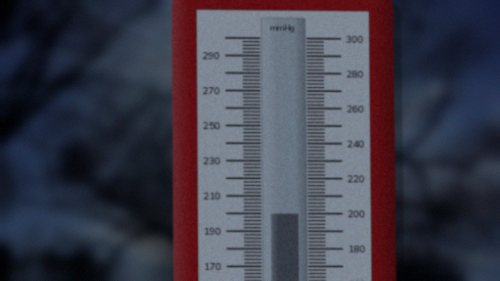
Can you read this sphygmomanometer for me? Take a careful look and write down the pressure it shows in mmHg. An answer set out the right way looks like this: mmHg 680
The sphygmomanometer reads mmHg 200
